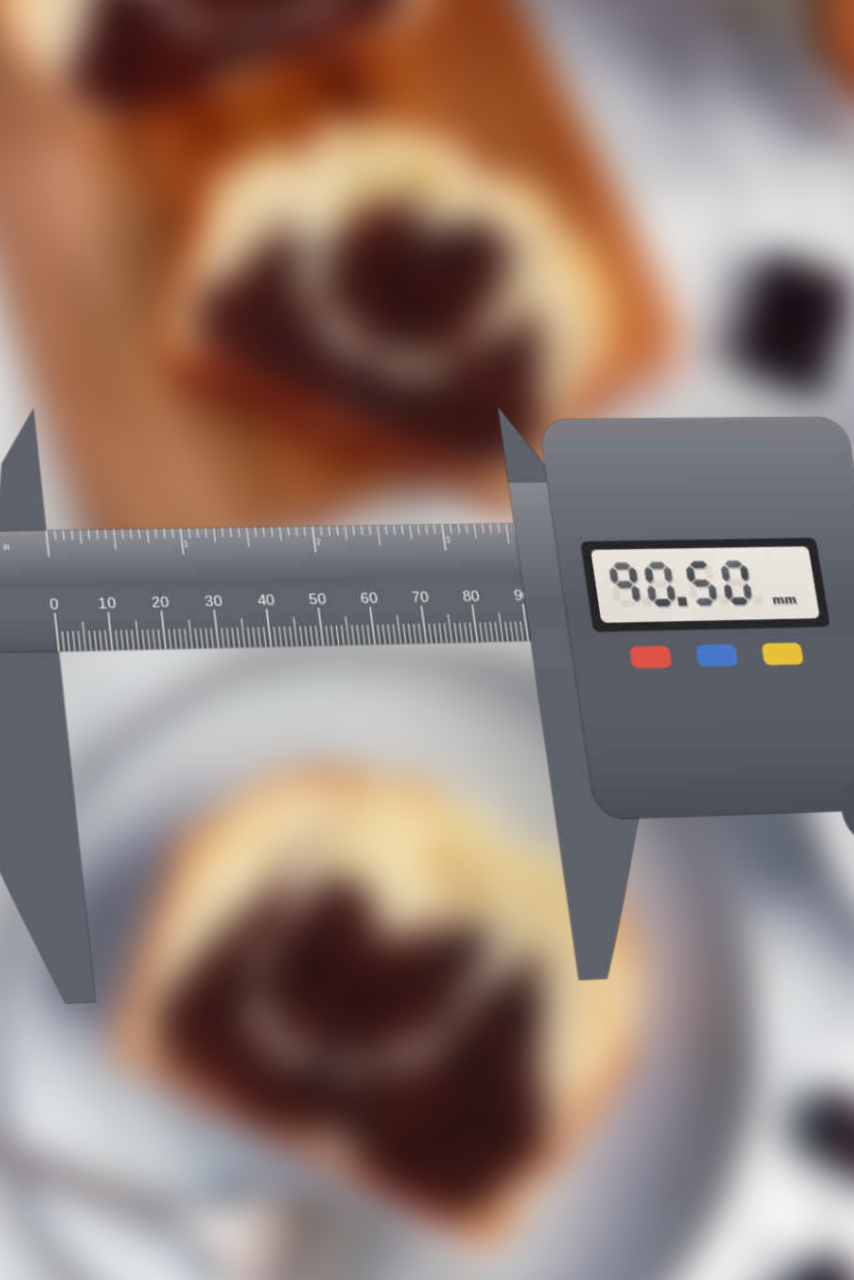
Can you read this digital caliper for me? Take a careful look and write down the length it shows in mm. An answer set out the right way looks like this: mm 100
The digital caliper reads mm 90.50
